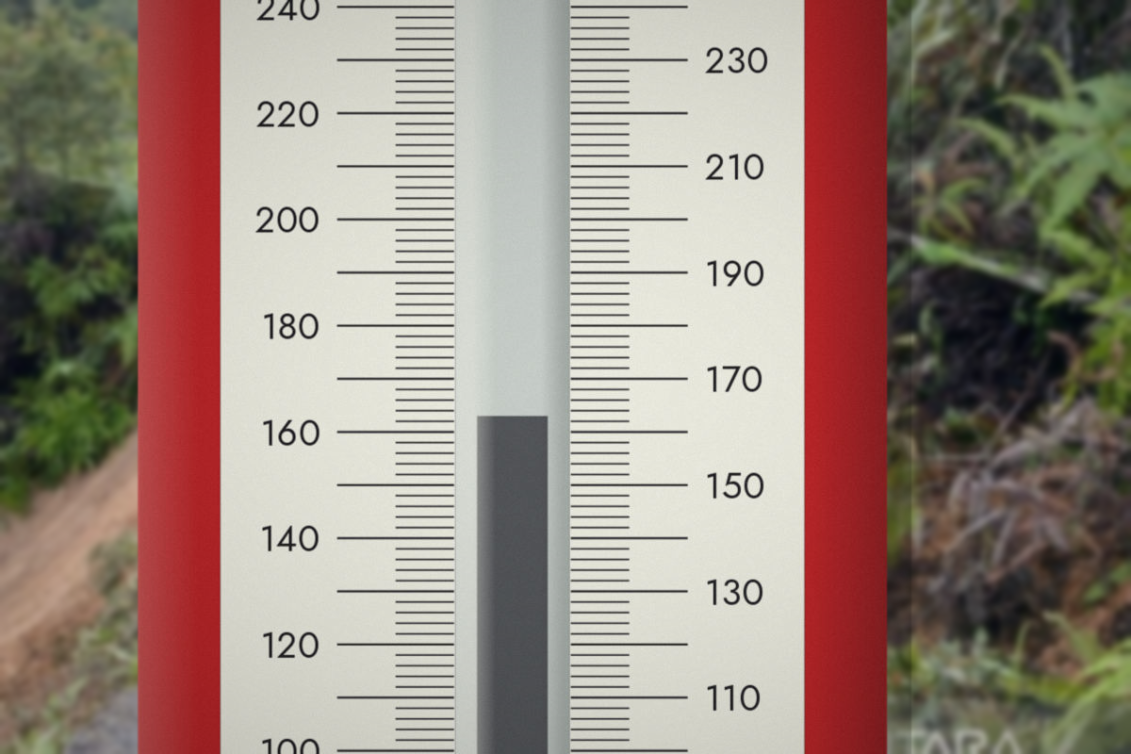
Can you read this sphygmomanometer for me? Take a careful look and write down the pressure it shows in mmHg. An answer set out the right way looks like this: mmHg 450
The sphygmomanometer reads mmHg 163
